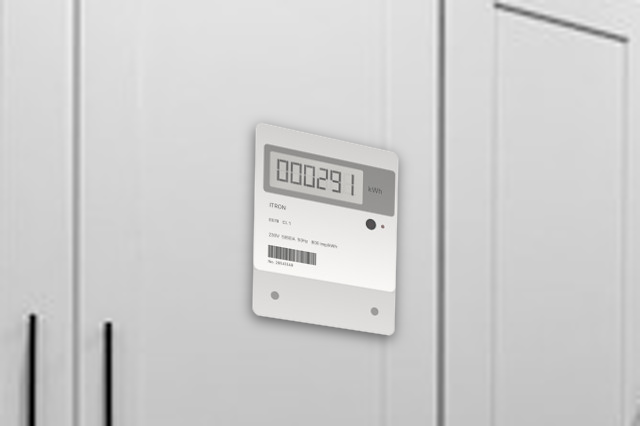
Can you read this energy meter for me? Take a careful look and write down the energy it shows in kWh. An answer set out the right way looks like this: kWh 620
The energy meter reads kWh 291
